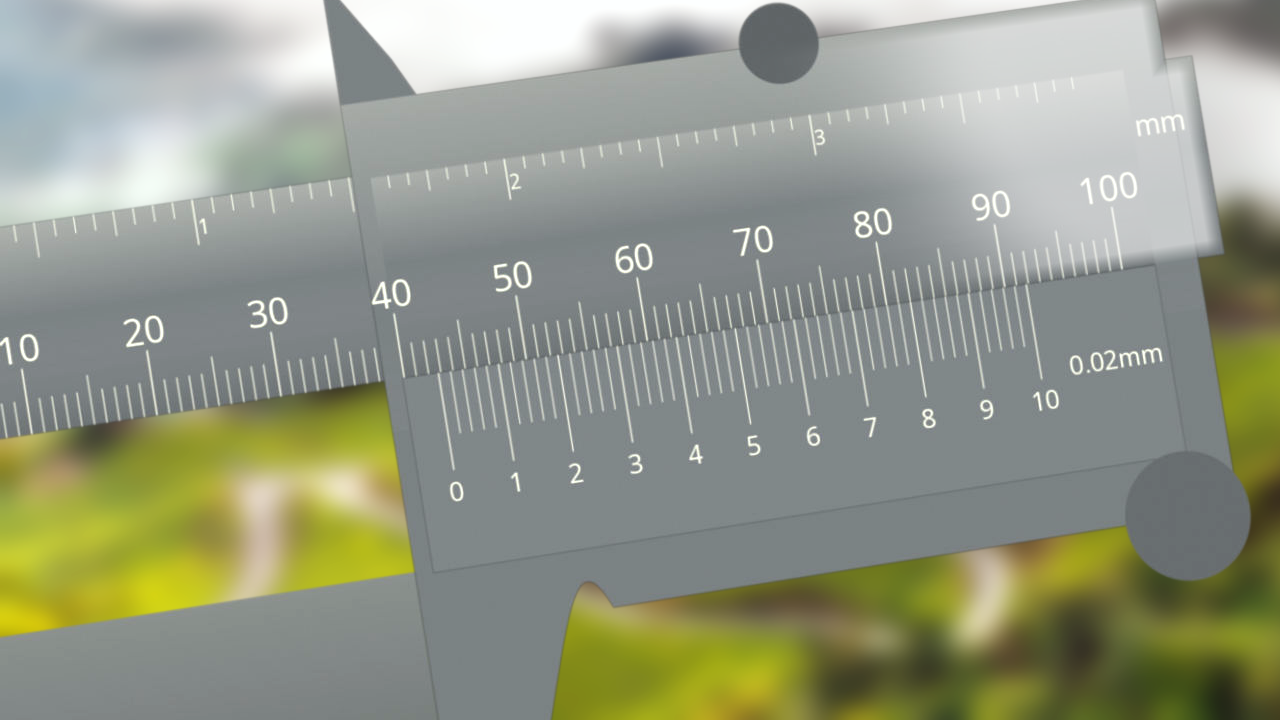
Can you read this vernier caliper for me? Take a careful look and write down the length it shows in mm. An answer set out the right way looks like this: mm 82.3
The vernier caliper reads mm 42.8
